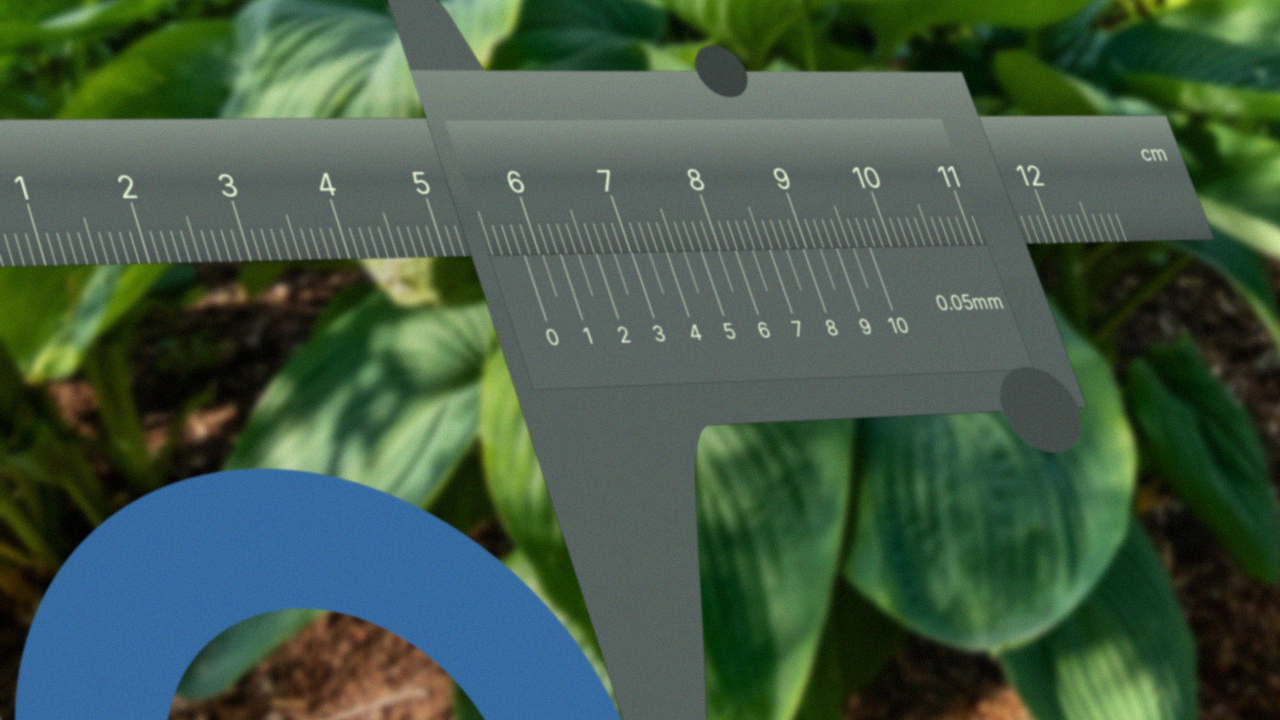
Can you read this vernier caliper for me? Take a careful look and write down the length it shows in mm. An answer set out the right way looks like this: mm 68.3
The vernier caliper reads mm 58.4
